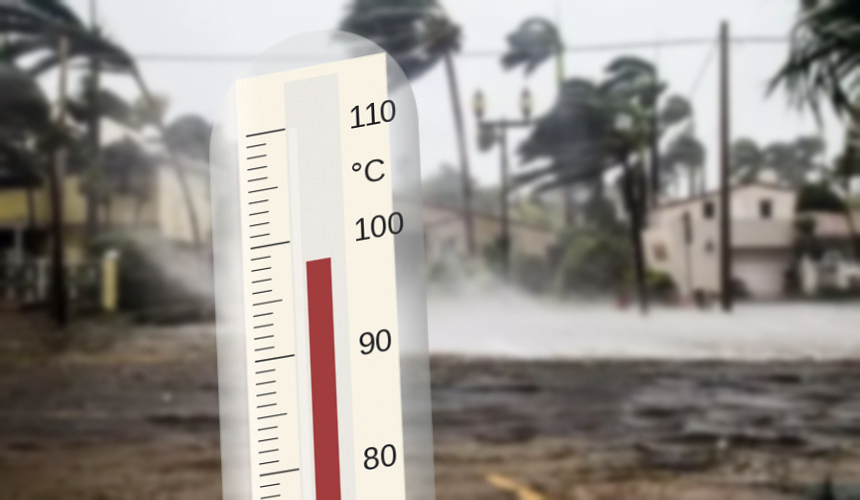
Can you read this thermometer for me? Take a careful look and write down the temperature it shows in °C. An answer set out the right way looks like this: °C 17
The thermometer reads °C 98
